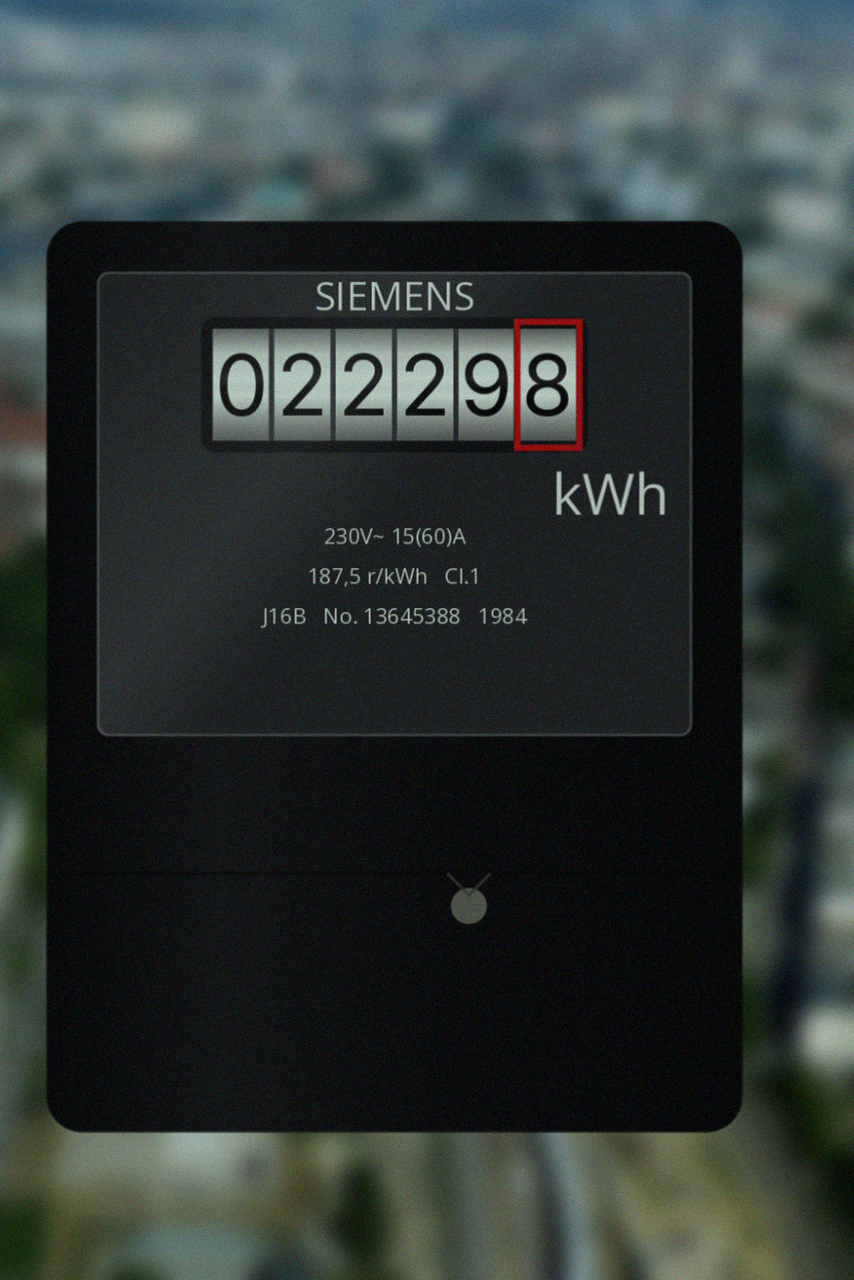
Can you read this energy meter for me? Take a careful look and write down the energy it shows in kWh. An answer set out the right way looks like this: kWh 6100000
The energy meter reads kWh 2229.8
